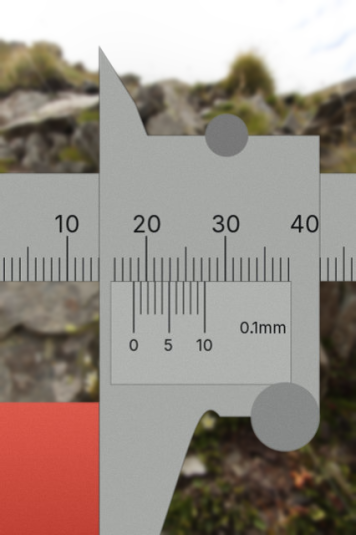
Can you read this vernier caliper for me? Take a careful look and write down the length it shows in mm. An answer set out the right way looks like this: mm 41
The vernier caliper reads mm 18.4
